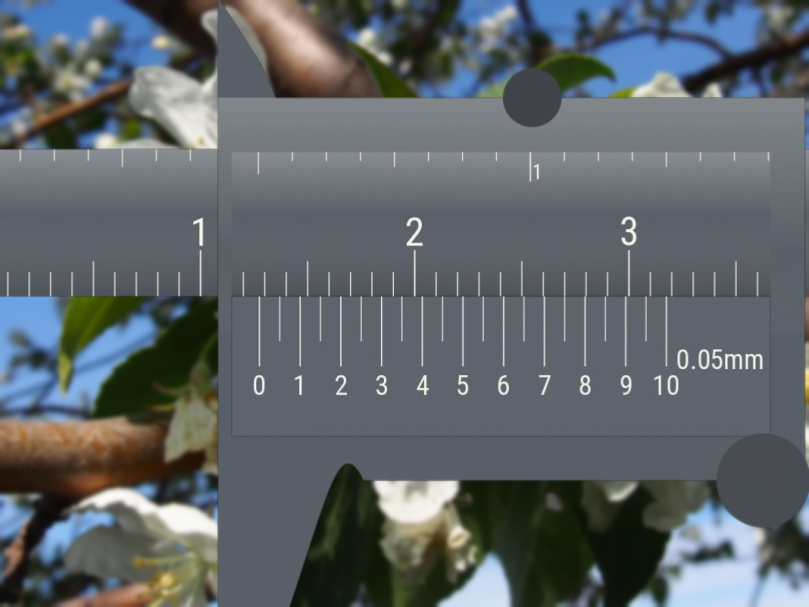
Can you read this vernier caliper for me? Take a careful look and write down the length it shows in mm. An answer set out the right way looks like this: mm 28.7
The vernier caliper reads mm 12.75
